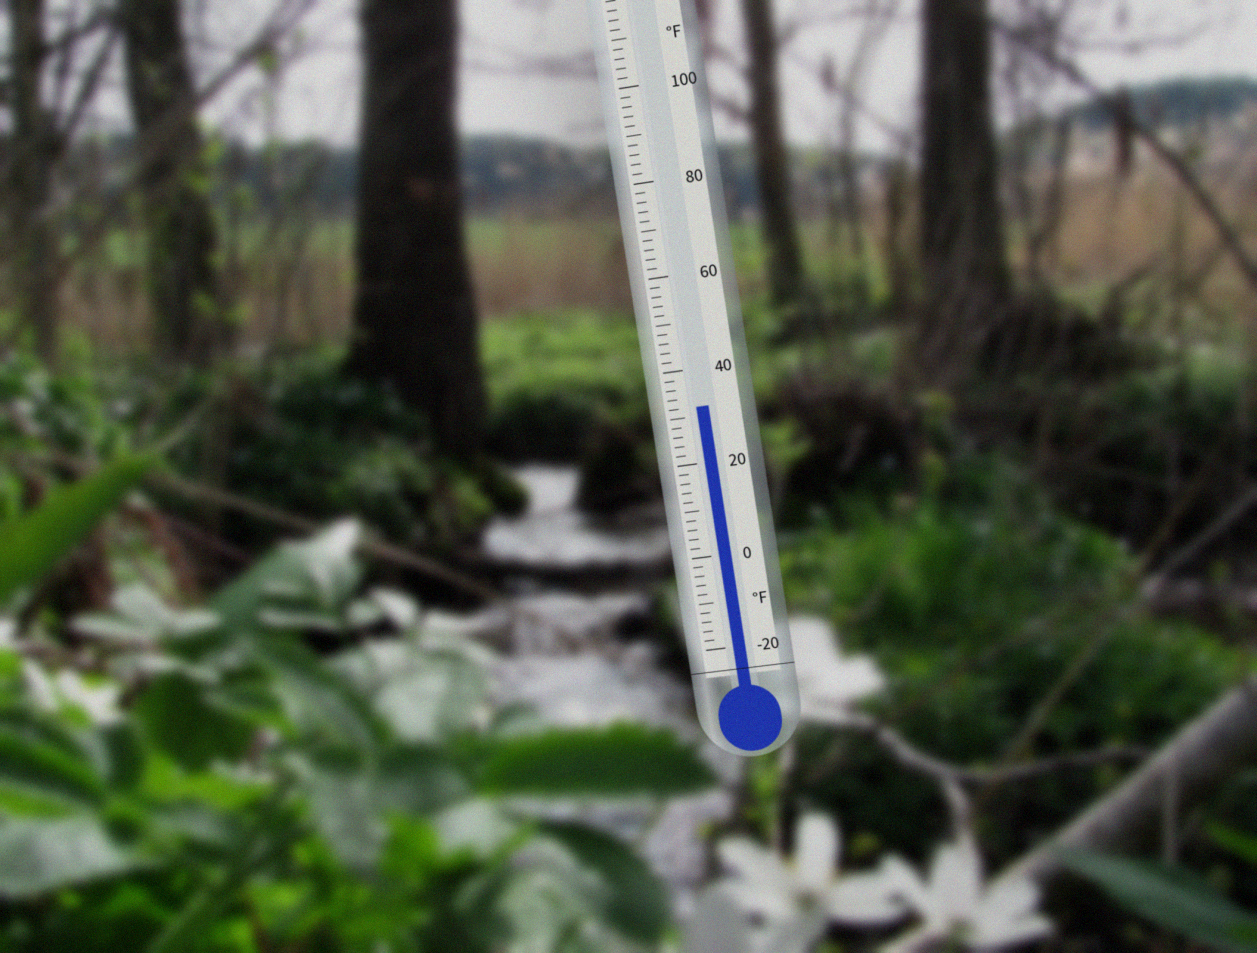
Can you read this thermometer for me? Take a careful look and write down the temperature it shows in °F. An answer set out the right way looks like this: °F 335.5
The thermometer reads °F 32
